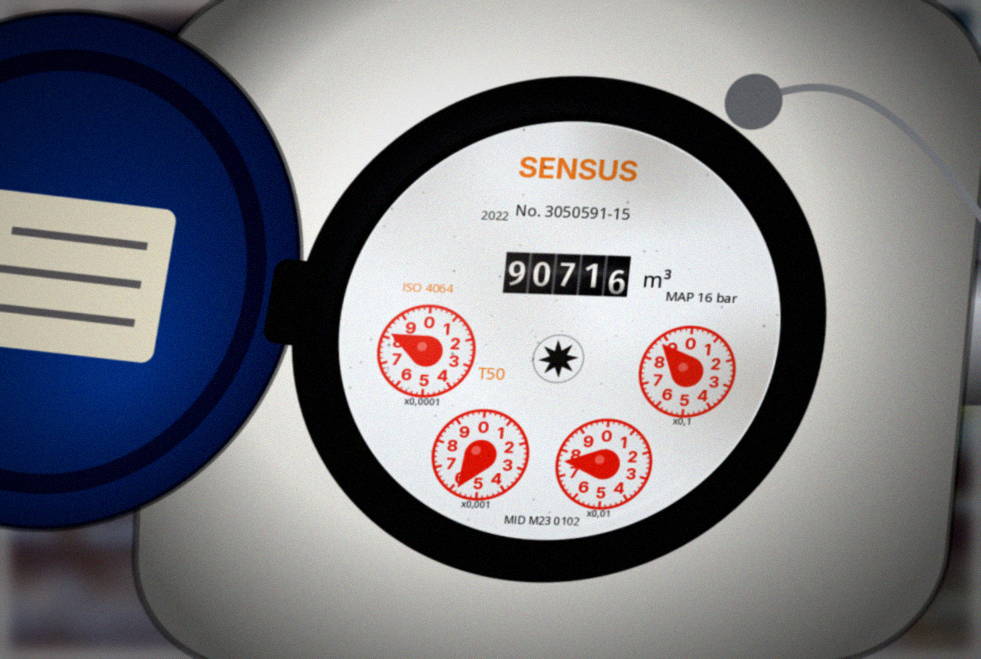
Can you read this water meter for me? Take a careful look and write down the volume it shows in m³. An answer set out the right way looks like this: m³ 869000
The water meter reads m³ 90715.8758
